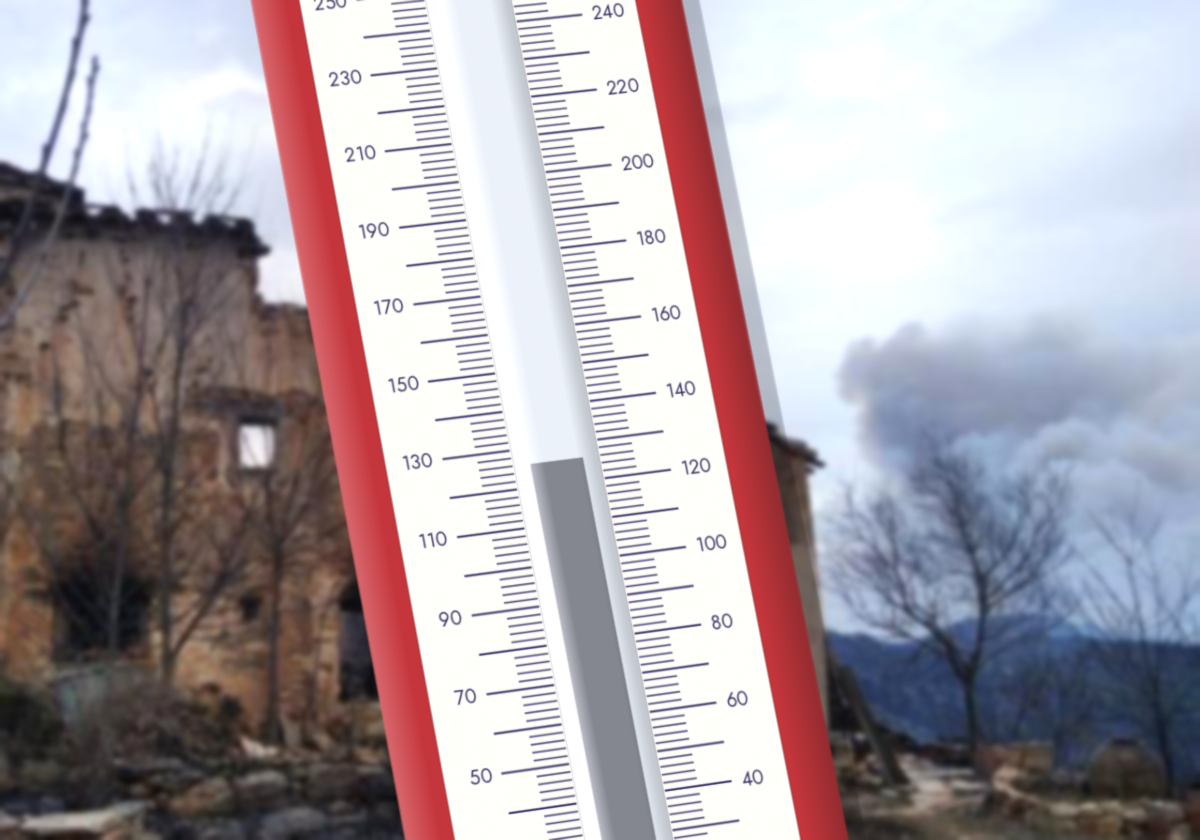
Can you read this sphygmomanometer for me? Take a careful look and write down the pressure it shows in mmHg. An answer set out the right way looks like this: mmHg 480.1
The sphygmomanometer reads mmHg 126
